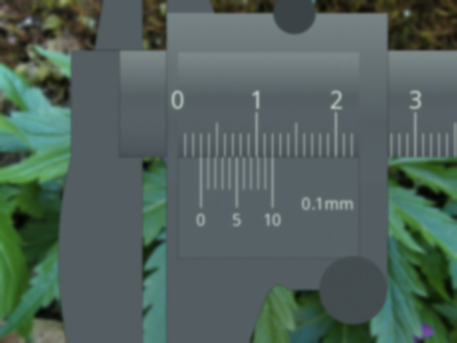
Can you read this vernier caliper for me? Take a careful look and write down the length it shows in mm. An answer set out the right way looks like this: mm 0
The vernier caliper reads mm 3.0
